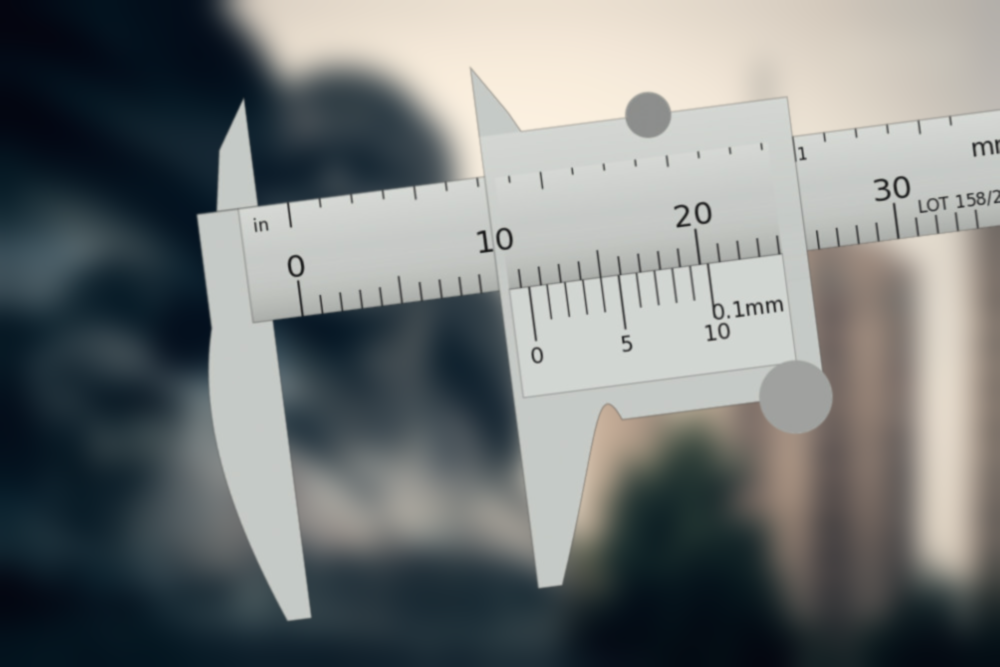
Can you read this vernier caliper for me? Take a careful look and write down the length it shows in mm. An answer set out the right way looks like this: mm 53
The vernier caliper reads mm 11.4
